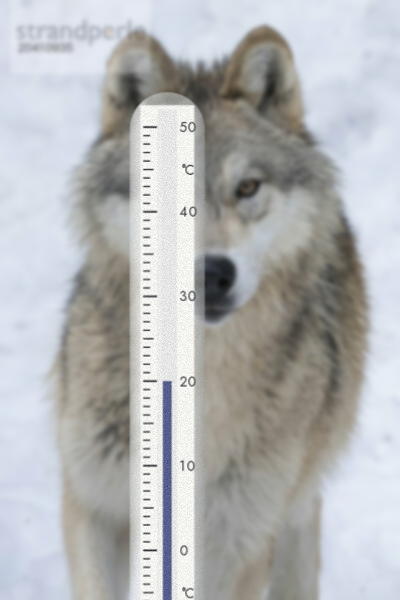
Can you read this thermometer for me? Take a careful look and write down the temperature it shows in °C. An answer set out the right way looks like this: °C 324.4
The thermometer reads °C 20
